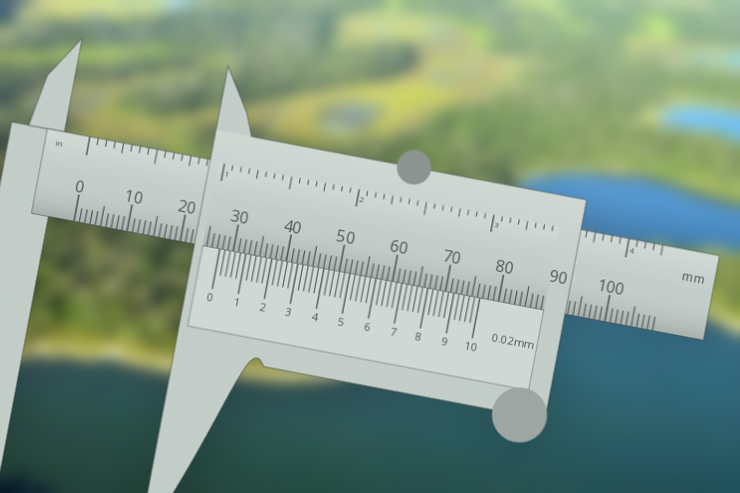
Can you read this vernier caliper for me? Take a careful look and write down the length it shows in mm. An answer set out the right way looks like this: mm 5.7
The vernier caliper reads mm 27.5
